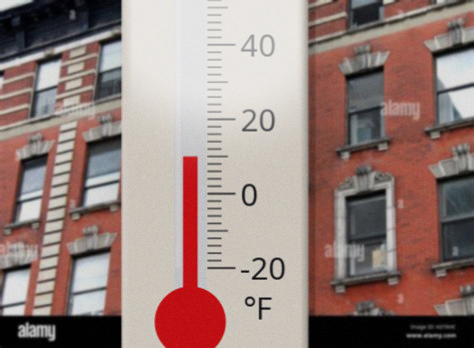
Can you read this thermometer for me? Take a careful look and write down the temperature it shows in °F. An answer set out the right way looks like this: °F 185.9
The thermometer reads °F 10
